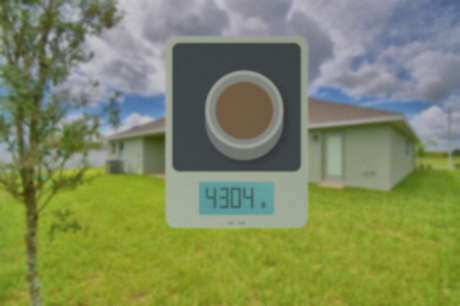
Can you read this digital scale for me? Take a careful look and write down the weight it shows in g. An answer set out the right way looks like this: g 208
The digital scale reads g 4304
